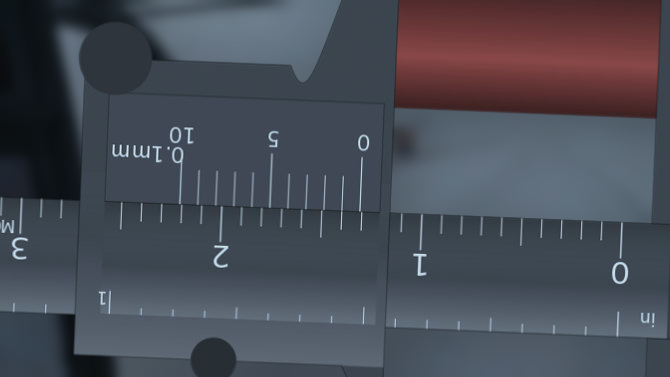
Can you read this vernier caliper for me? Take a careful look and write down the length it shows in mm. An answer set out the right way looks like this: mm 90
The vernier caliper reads mm 13.1
